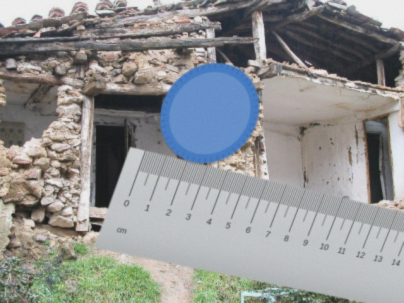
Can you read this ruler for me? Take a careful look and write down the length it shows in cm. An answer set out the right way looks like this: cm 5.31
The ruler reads cm 4.5
